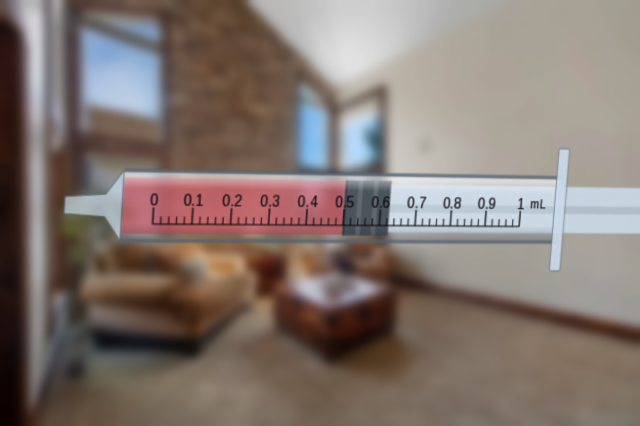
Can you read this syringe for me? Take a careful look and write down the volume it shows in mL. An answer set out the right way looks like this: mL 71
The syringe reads mL 0.5
